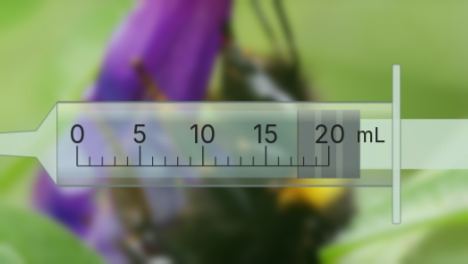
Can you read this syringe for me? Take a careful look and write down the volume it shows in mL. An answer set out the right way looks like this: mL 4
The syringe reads mL 17.5
